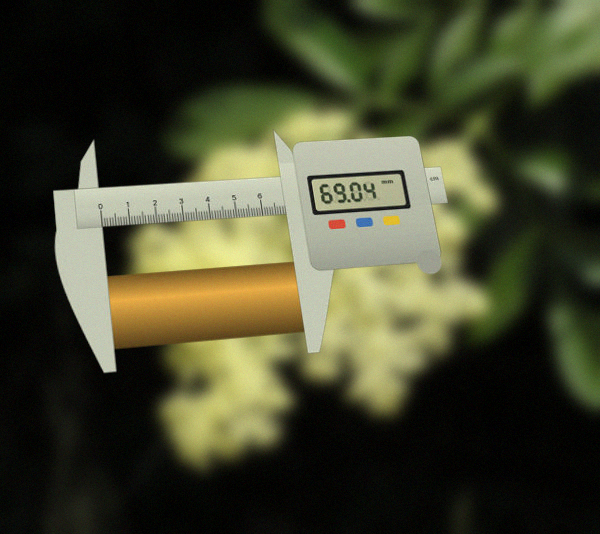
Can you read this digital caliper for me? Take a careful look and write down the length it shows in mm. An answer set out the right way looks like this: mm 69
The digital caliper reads mm 69.04
